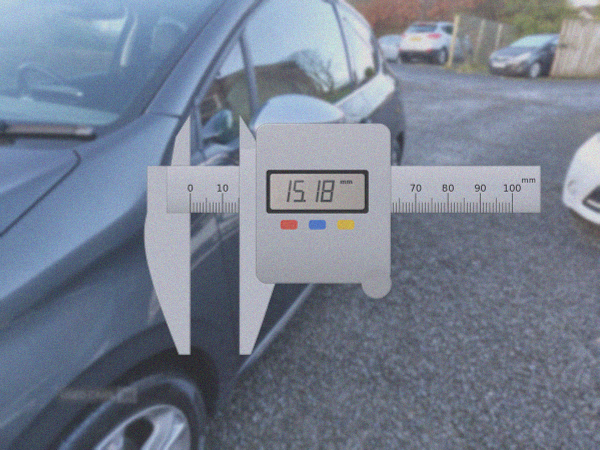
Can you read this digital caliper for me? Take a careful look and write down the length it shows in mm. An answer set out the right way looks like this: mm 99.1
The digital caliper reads mm 15.18
